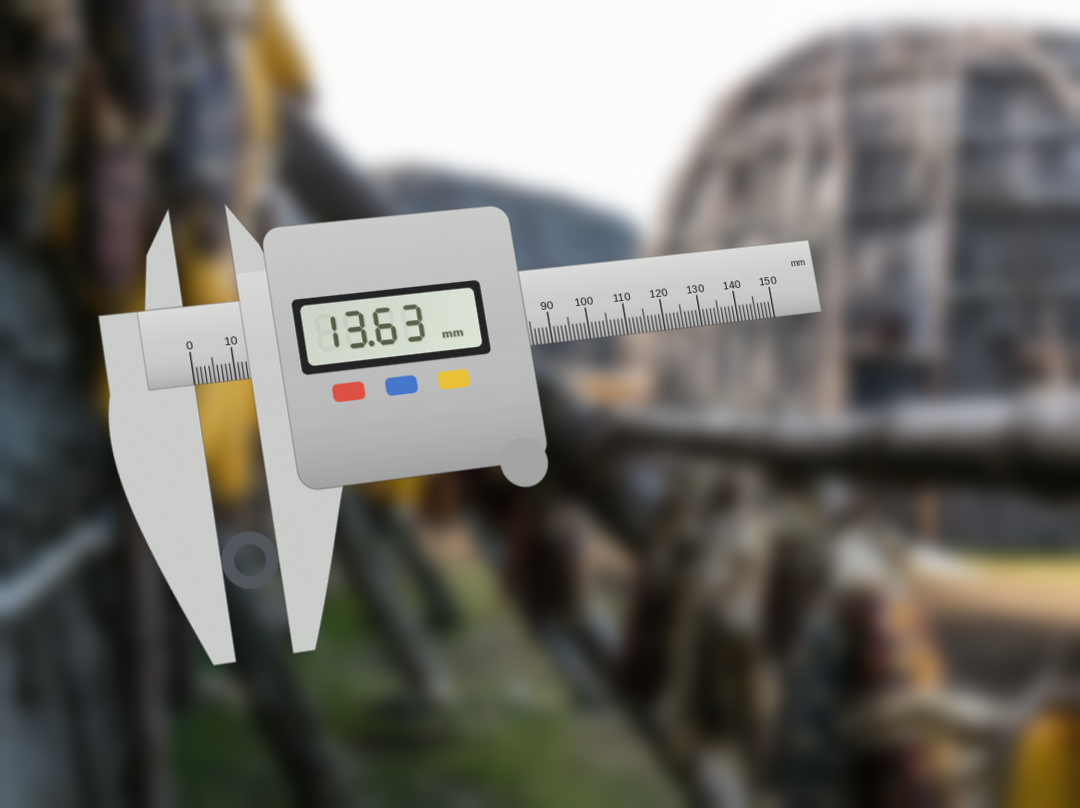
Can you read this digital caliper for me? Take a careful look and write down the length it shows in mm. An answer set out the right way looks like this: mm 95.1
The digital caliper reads mm 13.63
